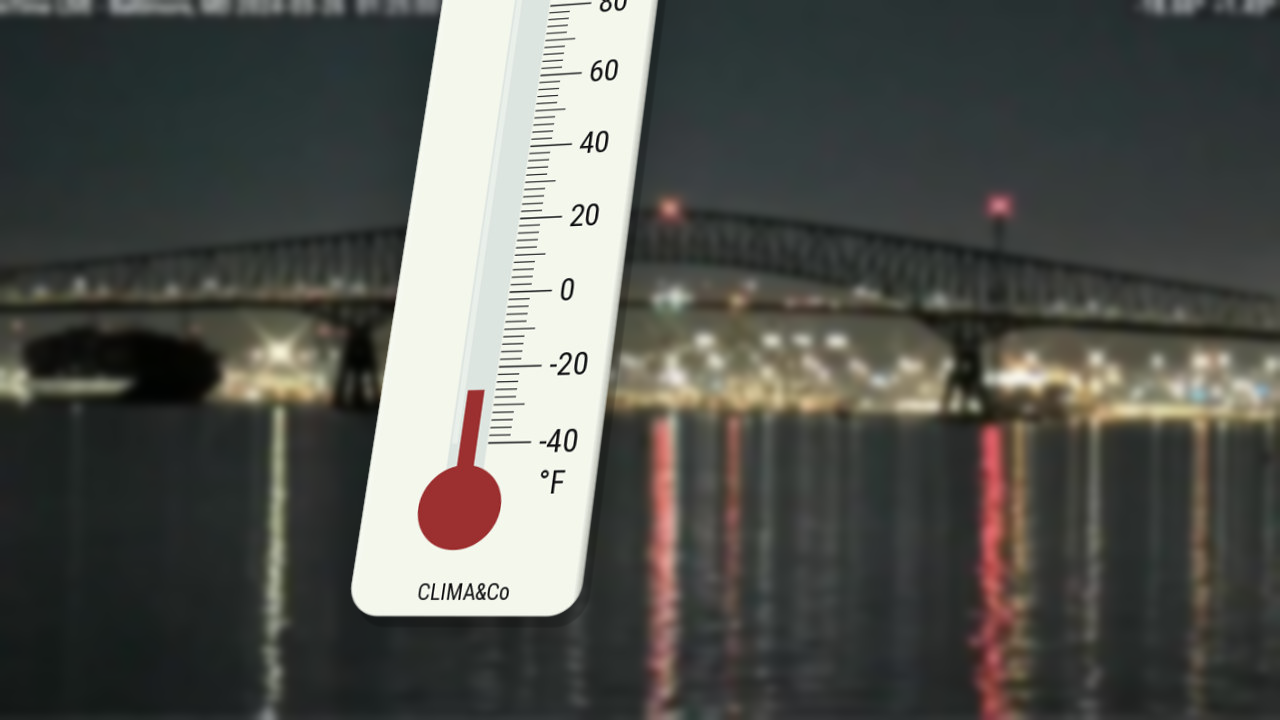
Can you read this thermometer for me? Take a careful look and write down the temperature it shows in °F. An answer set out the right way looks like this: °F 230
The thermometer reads °F -26
